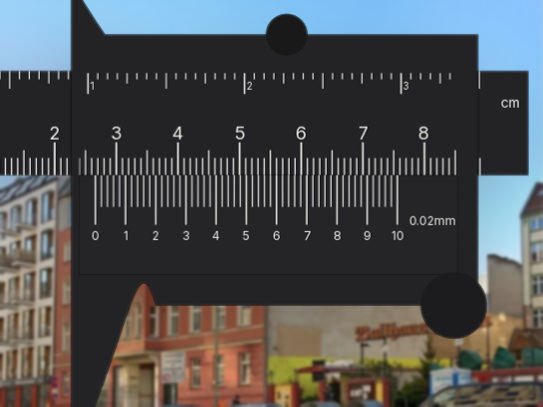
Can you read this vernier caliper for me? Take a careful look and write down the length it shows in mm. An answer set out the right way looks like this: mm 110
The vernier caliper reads mm 26.6
